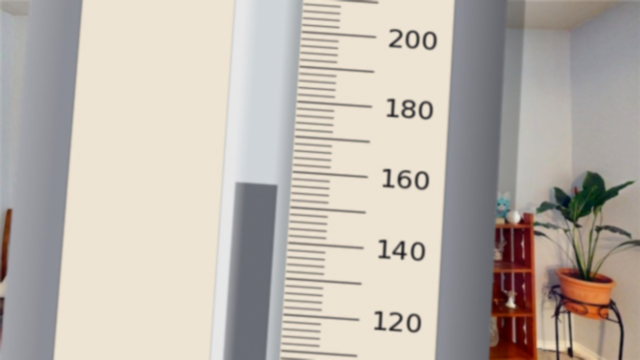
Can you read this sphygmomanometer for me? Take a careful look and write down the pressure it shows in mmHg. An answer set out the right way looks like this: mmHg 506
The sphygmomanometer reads mmHg 156
